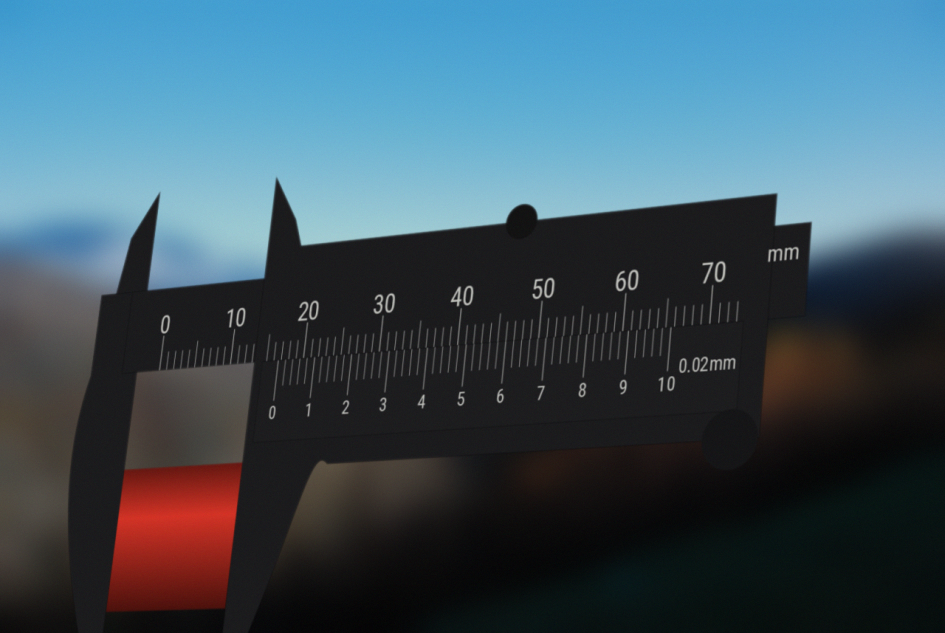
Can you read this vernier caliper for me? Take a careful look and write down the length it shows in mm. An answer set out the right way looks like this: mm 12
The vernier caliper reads mm 16.6
